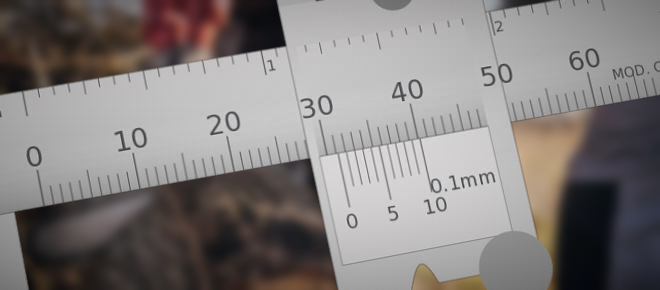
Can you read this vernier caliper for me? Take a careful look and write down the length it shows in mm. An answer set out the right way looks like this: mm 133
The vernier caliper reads mm 31.2
